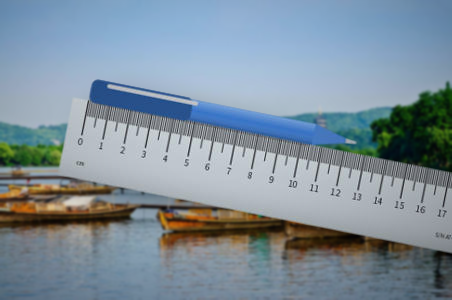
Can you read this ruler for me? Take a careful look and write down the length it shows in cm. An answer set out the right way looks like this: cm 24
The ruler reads cm 12.5
